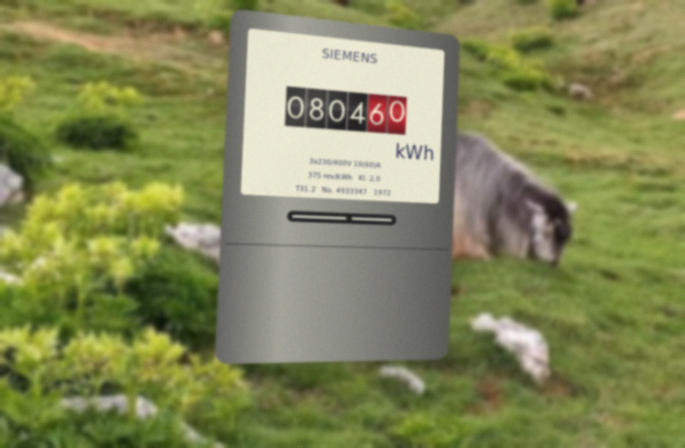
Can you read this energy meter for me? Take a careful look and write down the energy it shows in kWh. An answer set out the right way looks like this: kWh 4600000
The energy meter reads kWh 804.60
